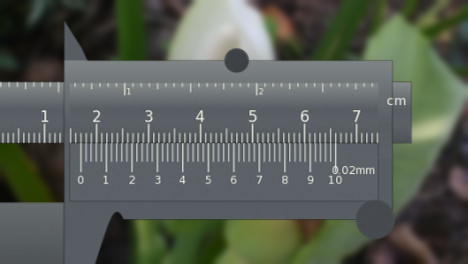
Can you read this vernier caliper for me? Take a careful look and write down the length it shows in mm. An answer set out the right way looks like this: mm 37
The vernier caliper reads mm 17.0
